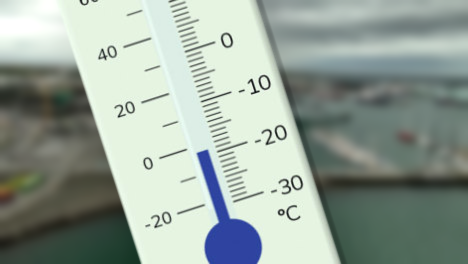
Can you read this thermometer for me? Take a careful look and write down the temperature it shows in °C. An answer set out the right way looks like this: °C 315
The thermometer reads °C -19
